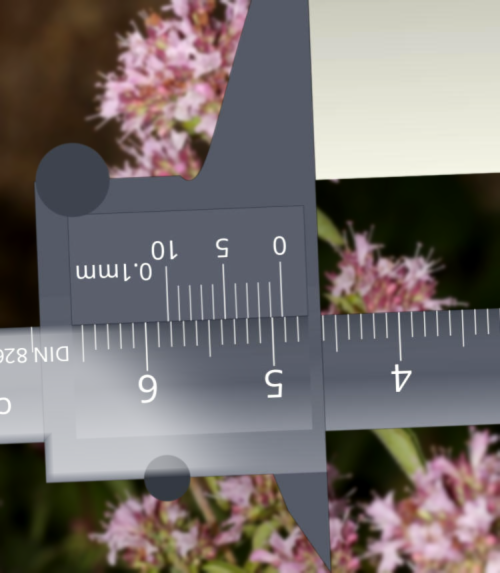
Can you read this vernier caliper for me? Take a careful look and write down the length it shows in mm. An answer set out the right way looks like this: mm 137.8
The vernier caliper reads mm 49.2
